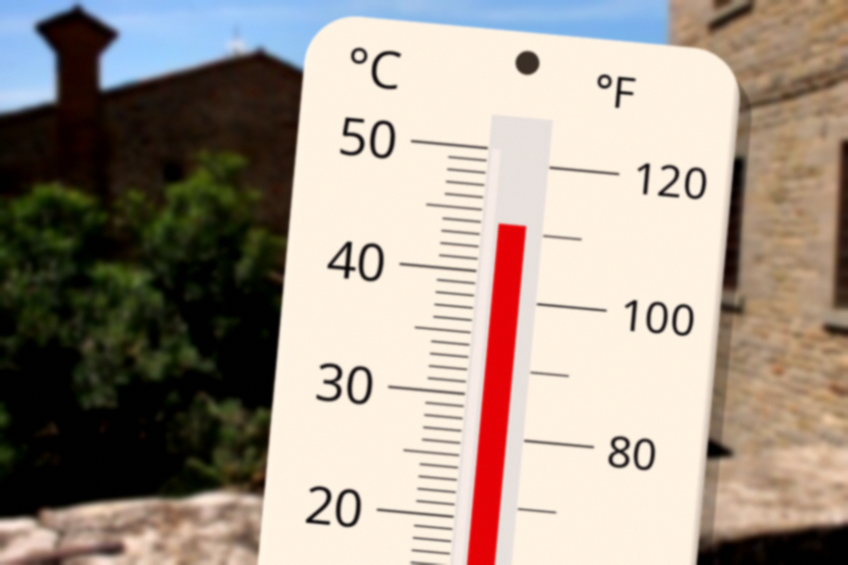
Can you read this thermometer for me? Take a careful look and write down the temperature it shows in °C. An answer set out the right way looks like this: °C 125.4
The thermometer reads °C 44
